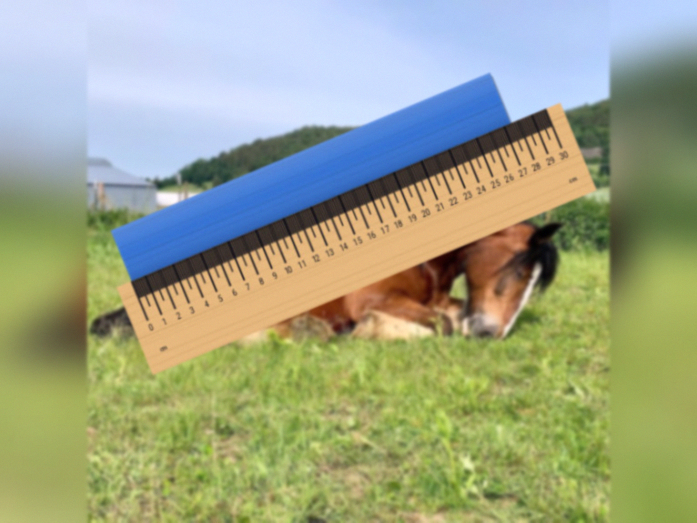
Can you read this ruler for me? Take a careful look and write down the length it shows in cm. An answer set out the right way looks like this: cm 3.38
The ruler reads cm 27.5
